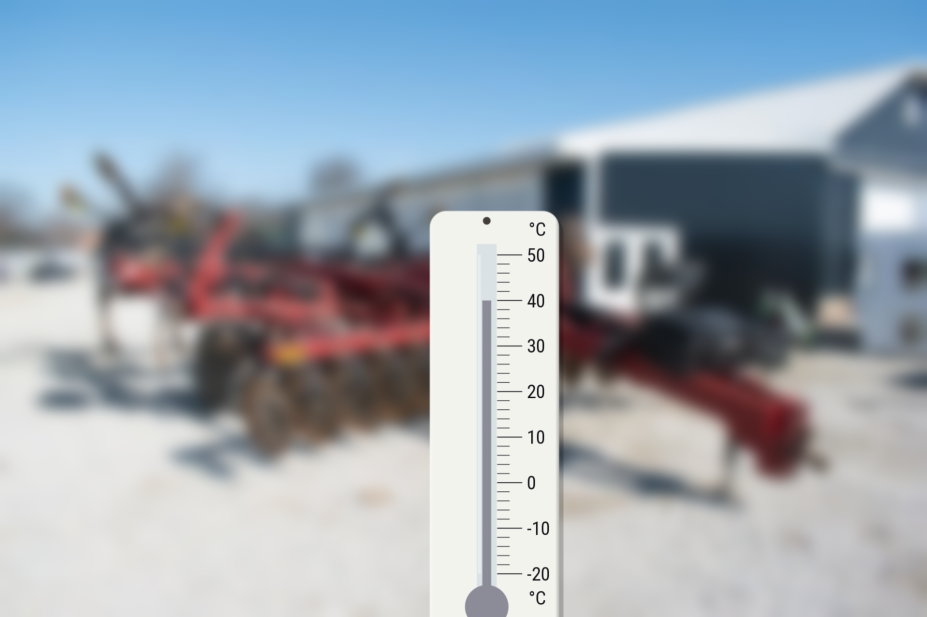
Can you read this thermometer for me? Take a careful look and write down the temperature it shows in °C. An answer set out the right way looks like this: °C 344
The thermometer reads °C 40
